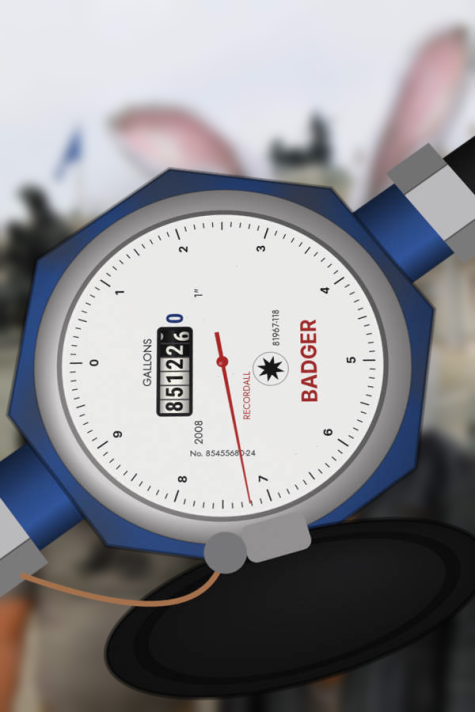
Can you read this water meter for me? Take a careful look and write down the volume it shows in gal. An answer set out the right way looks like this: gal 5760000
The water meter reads gal 8512257.2
